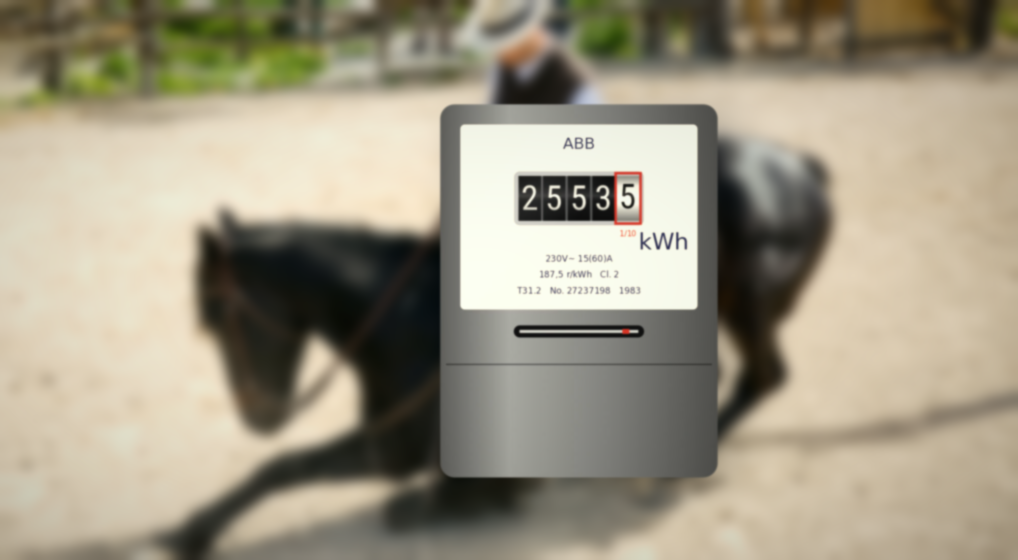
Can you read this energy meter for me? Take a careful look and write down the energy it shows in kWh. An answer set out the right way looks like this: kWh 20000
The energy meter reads kWh 2553.5
